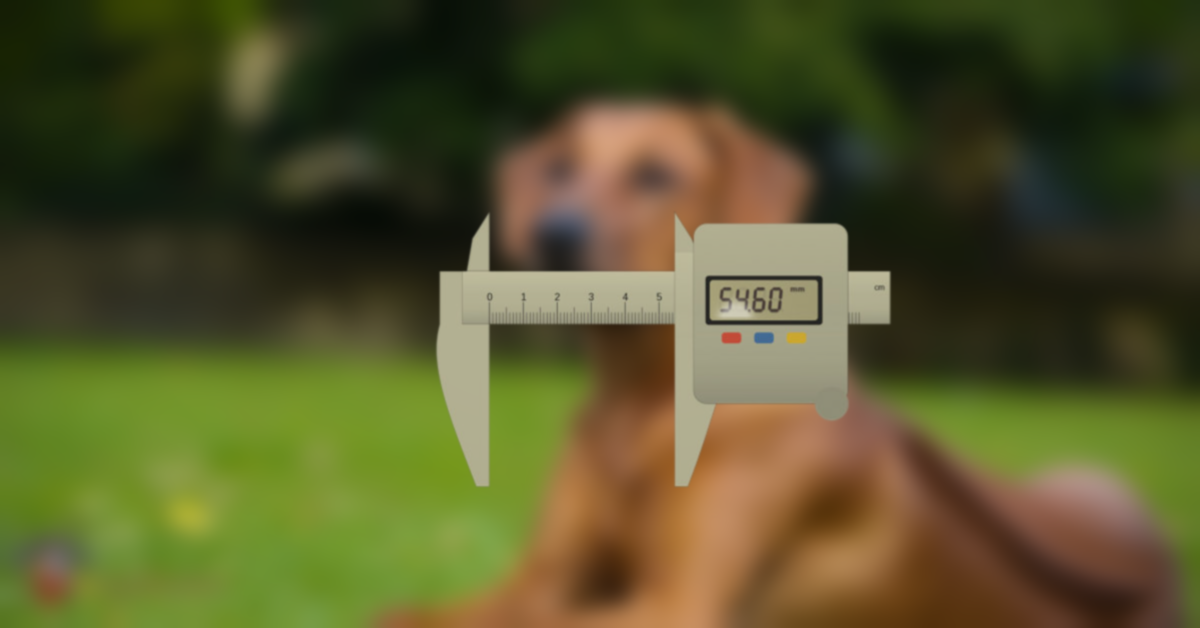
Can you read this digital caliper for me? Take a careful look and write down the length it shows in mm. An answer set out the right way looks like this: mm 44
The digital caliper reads mm 54.60
